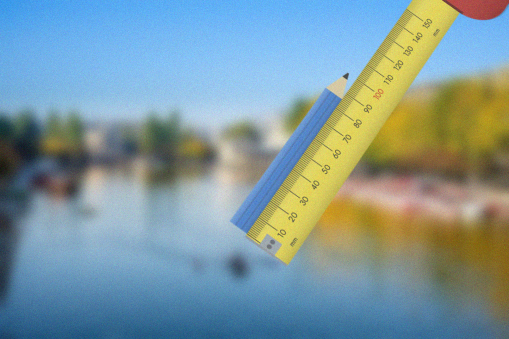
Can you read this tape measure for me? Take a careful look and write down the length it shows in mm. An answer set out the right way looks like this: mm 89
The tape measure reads mm 100
